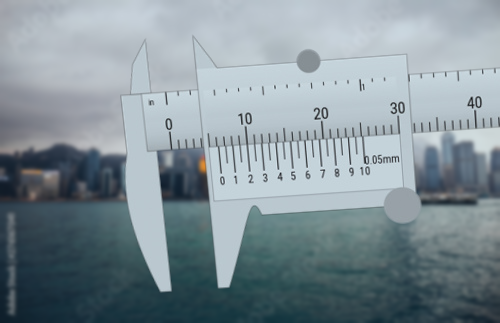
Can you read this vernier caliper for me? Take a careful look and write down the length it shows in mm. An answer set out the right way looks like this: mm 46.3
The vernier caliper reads mm 6.2
